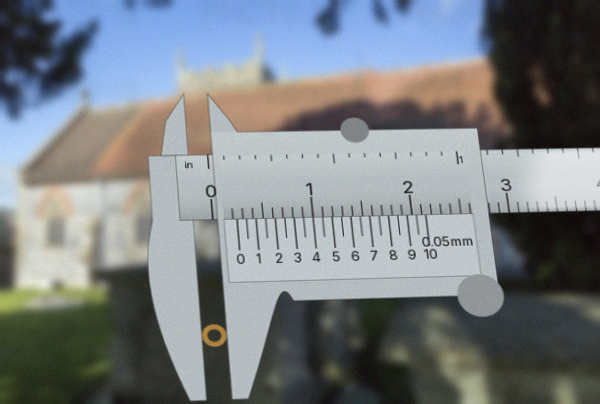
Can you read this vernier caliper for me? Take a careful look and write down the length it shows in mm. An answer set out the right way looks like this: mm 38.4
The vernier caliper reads mm 2.4
